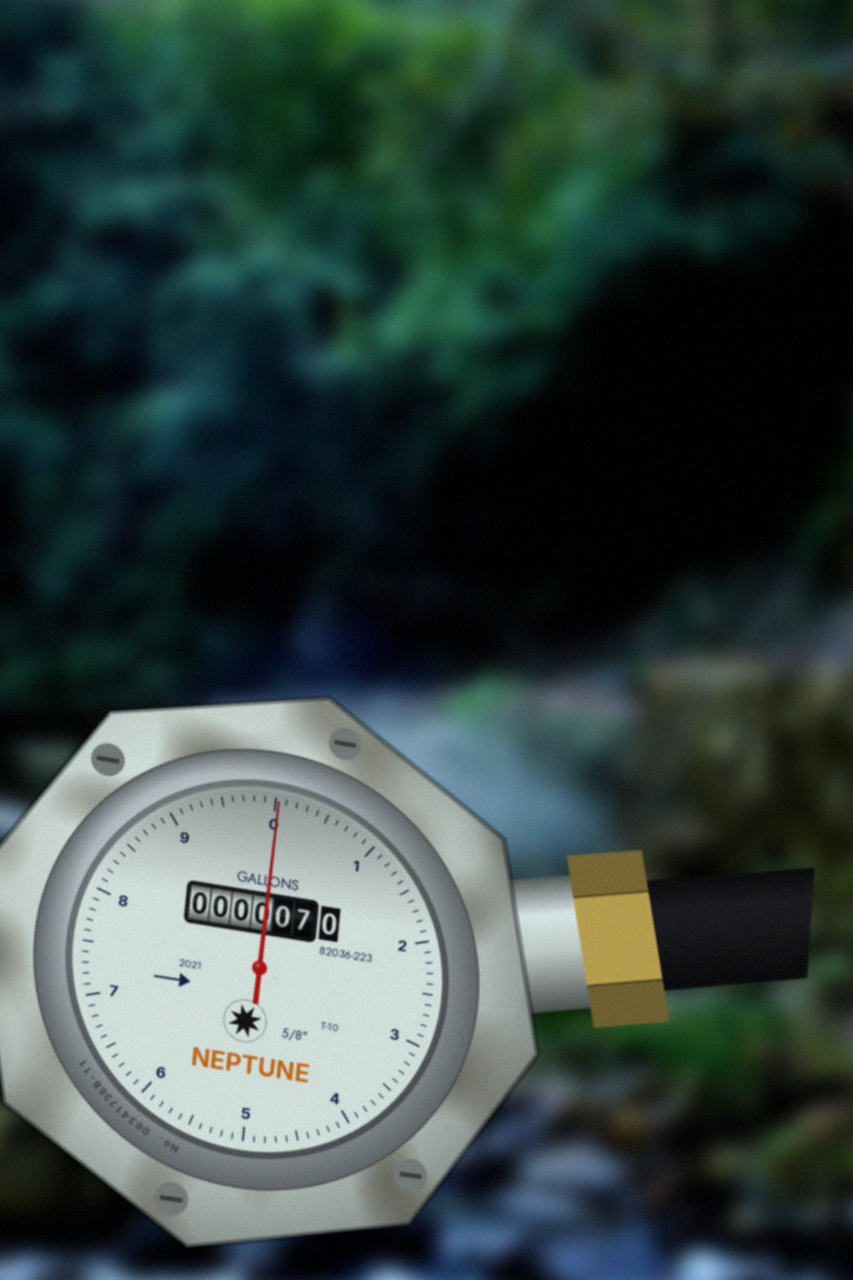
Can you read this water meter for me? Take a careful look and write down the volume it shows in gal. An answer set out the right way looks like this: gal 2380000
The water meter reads gal 70.0
